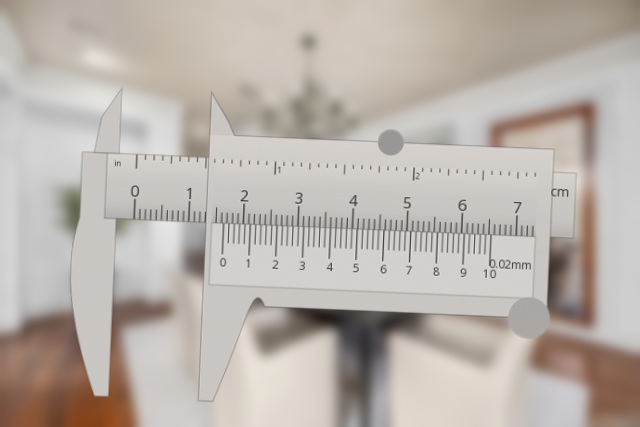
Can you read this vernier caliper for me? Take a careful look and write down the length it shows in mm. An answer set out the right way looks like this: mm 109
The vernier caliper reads mm 16.4
